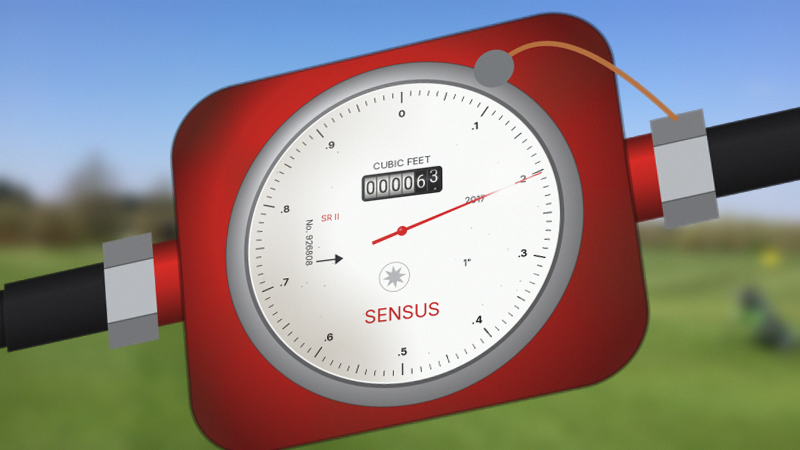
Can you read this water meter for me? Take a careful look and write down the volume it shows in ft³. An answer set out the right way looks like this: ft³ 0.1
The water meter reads ft³ 63.20
